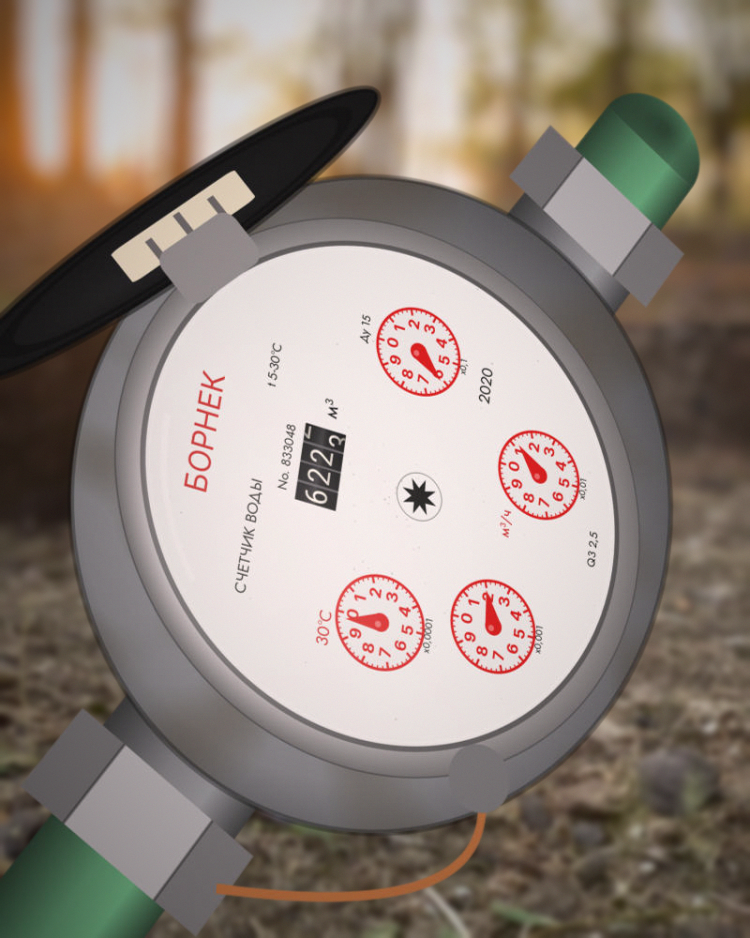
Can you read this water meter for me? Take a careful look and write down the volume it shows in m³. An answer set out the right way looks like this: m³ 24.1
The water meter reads m³ 6222.6119
